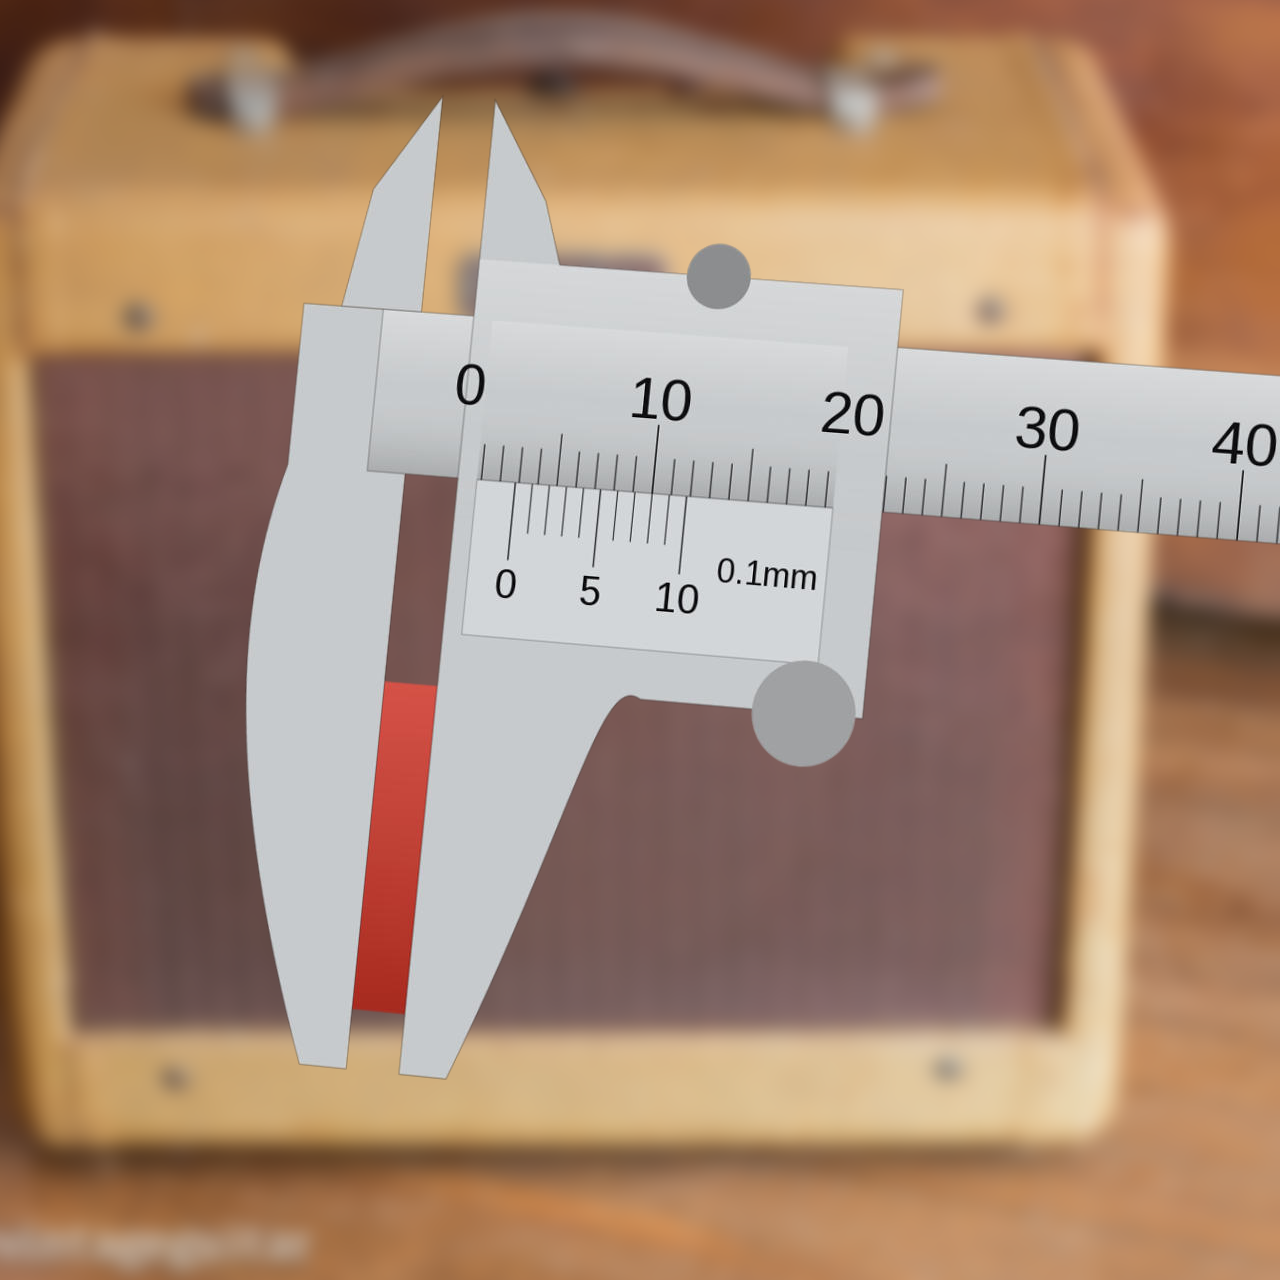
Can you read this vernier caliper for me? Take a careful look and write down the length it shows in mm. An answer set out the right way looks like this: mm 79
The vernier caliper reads mm 2.8
